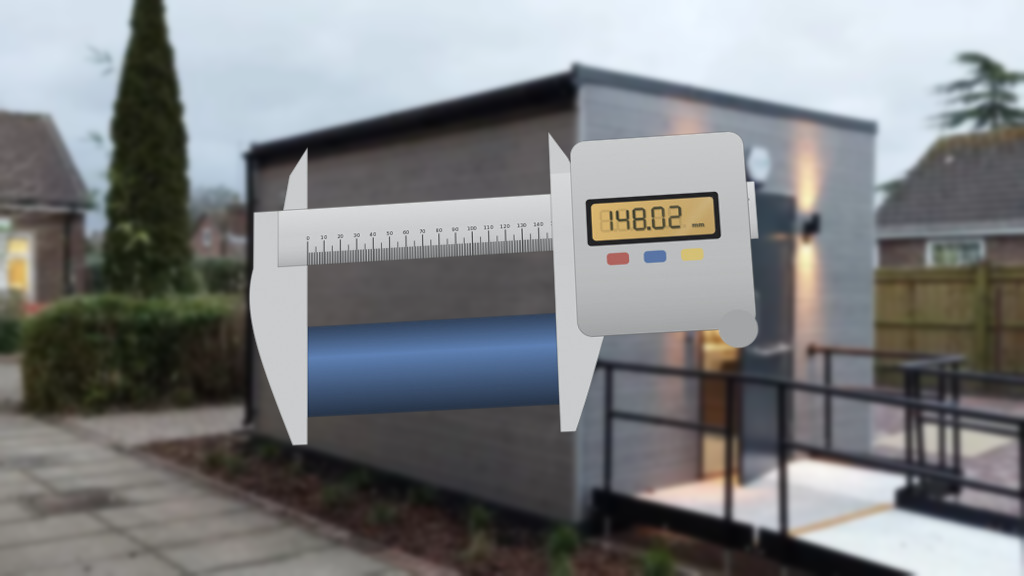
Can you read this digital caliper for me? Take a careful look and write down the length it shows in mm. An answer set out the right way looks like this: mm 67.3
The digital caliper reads mm 148.02
